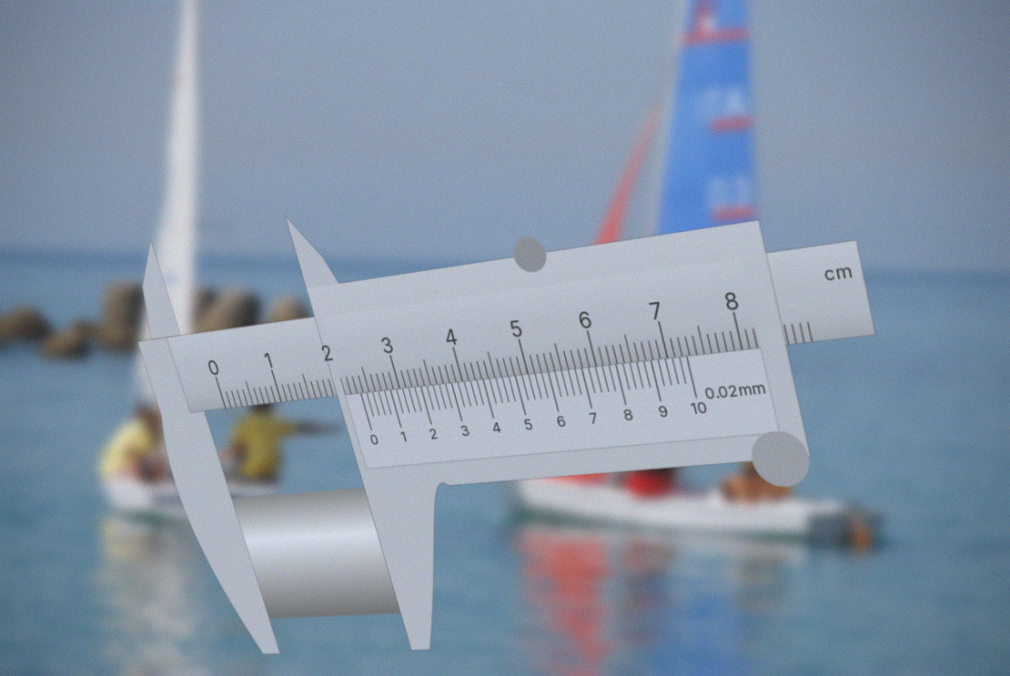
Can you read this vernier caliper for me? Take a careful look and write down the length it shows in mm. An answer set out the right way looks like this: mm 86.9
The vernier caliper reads mm 23.6
